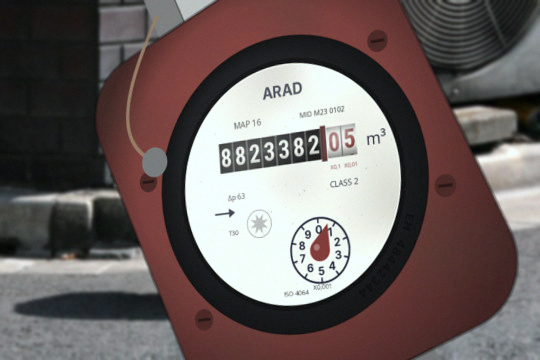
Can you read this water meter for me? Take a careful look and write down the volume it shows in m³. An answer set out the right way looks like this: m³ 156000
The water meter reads m³ 8823382.050
